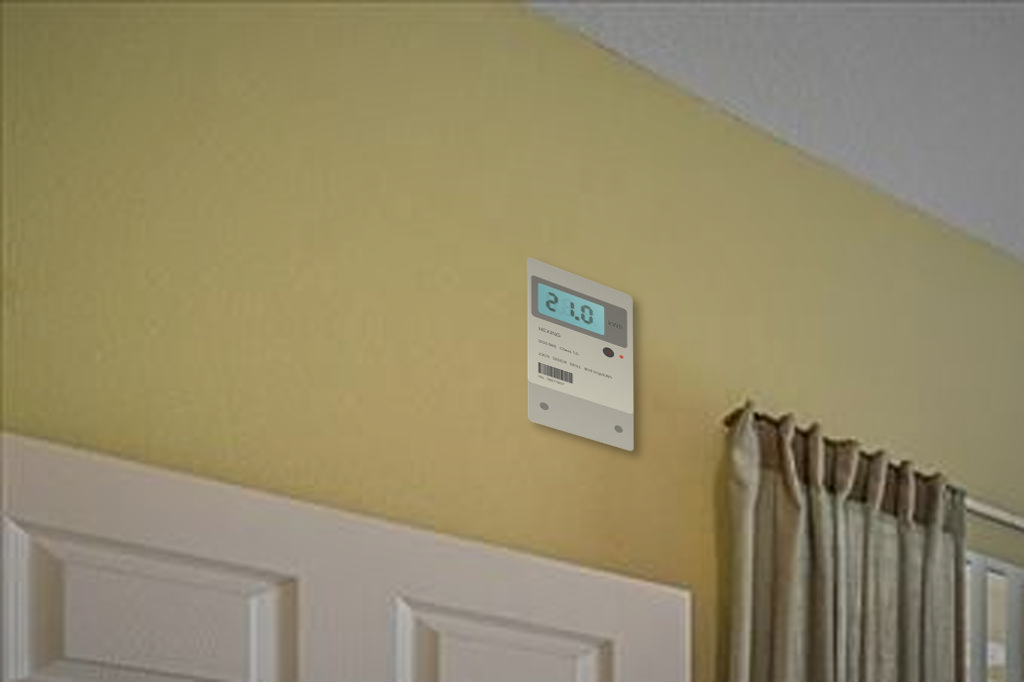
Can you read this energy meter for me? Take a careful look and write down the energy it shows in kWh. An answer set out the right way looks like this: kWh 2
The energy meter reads kWh 21.0
